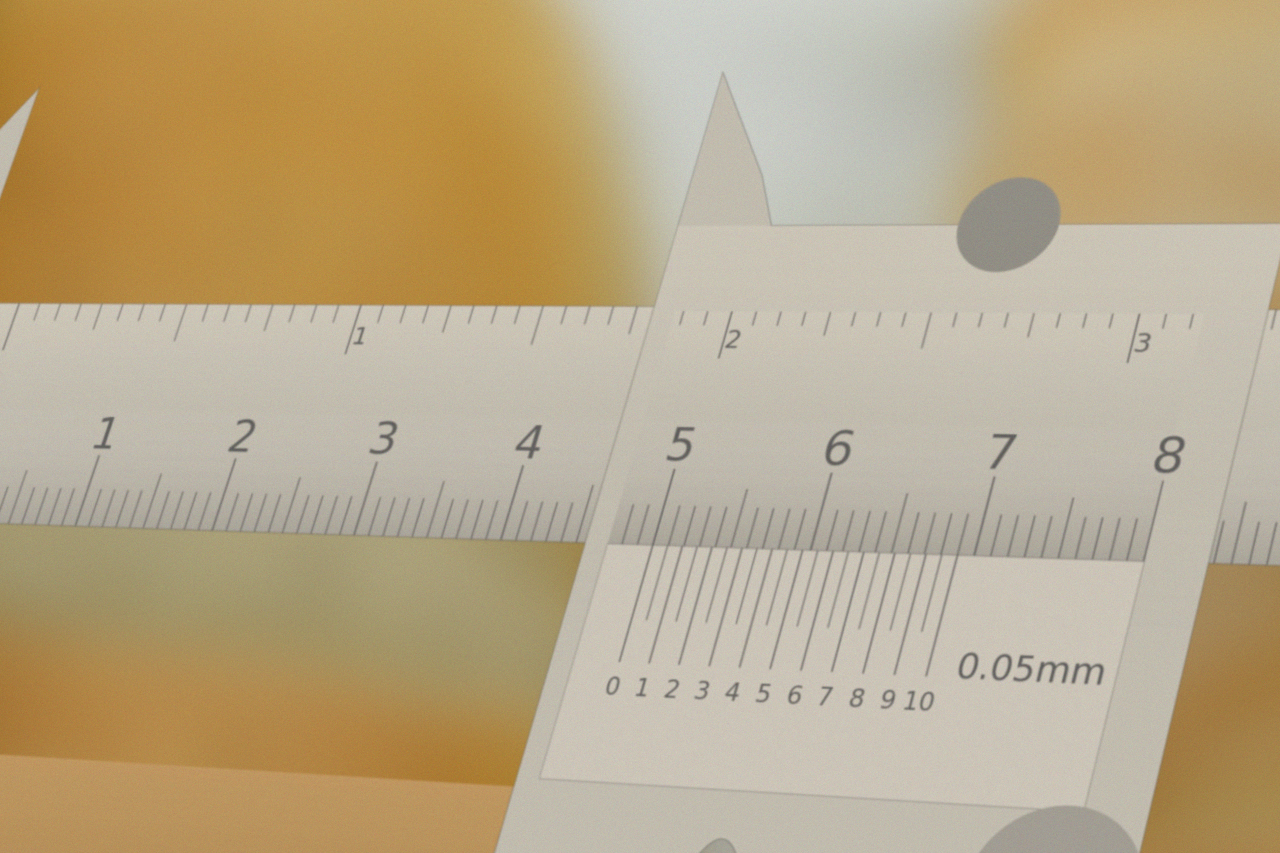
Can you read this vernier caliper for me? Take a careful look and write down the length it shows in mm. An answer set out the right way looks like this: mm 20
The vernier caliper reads mm 50.0
